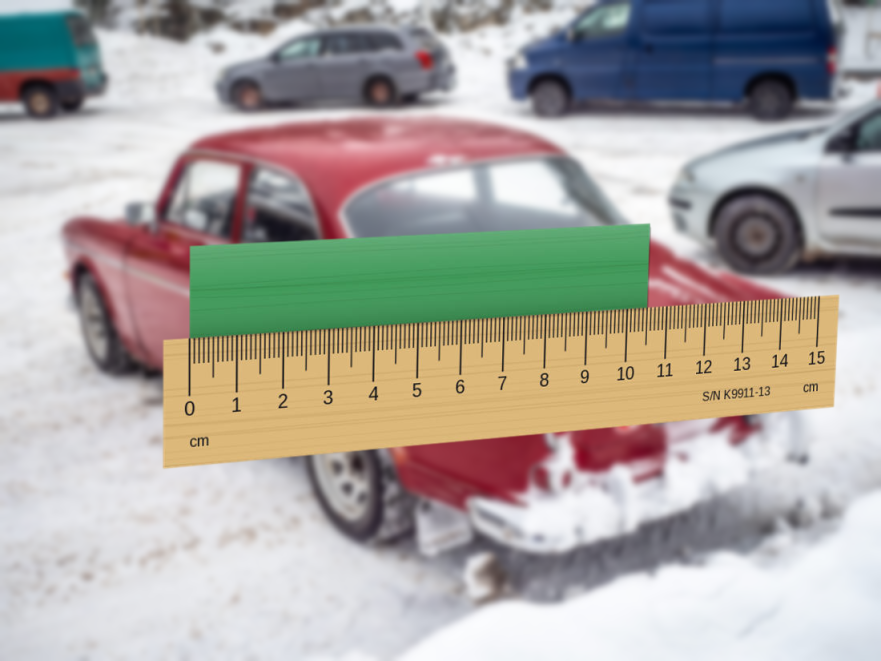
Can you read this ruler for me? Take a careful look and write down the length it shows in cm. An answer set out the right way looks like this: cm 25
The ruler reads cm 10.5
